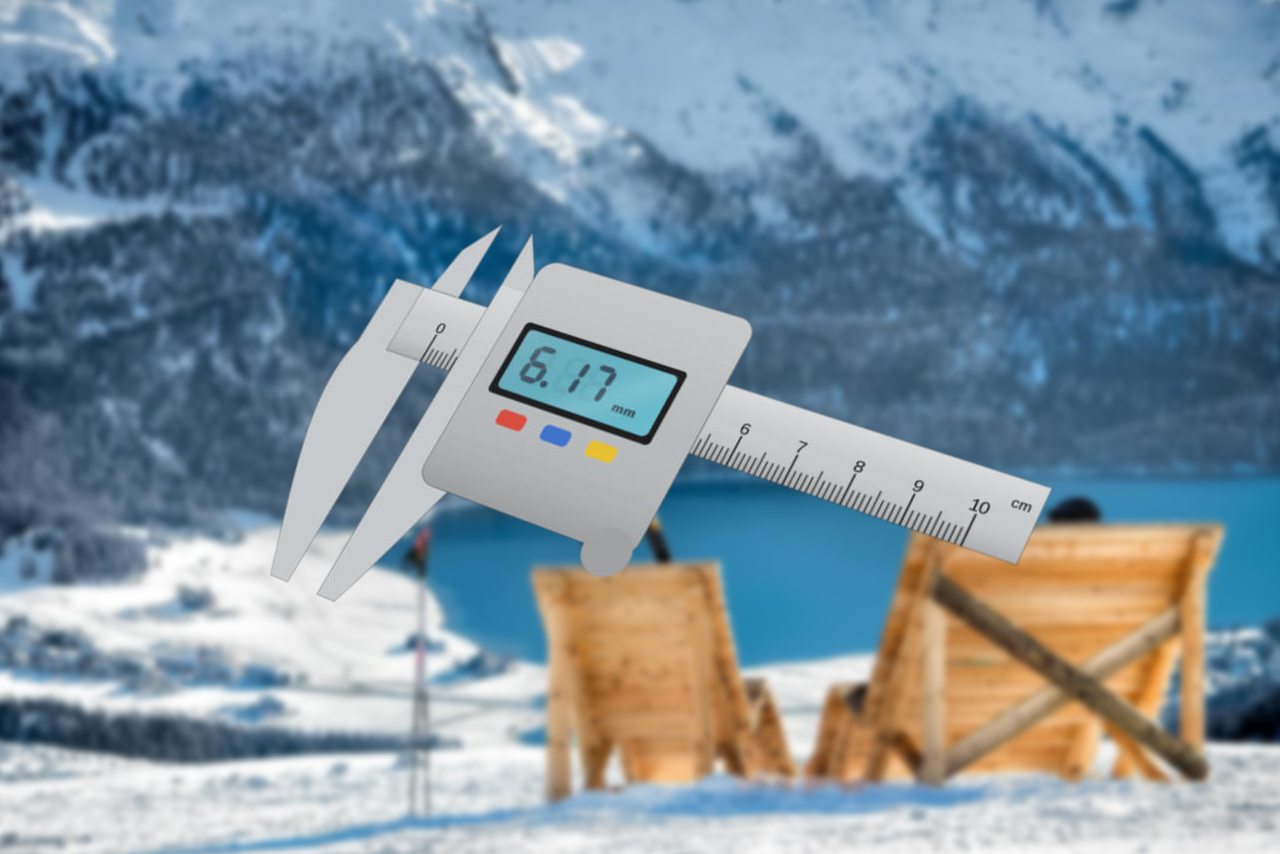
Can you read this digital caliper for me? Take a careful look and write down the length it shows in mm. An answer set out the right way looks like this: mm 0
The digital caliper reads mm 6.17
